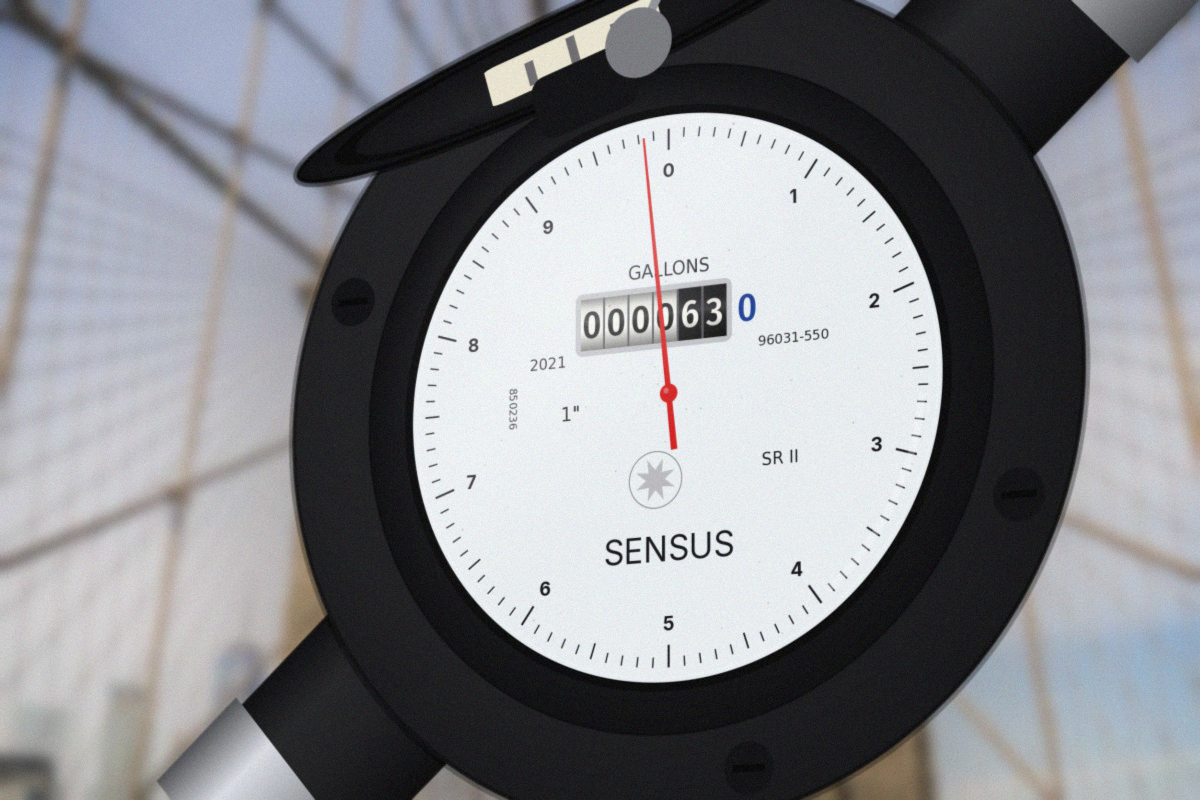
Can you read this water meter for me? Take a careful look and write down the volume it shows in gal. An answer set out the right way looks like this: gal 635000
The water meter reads gal 629.8
